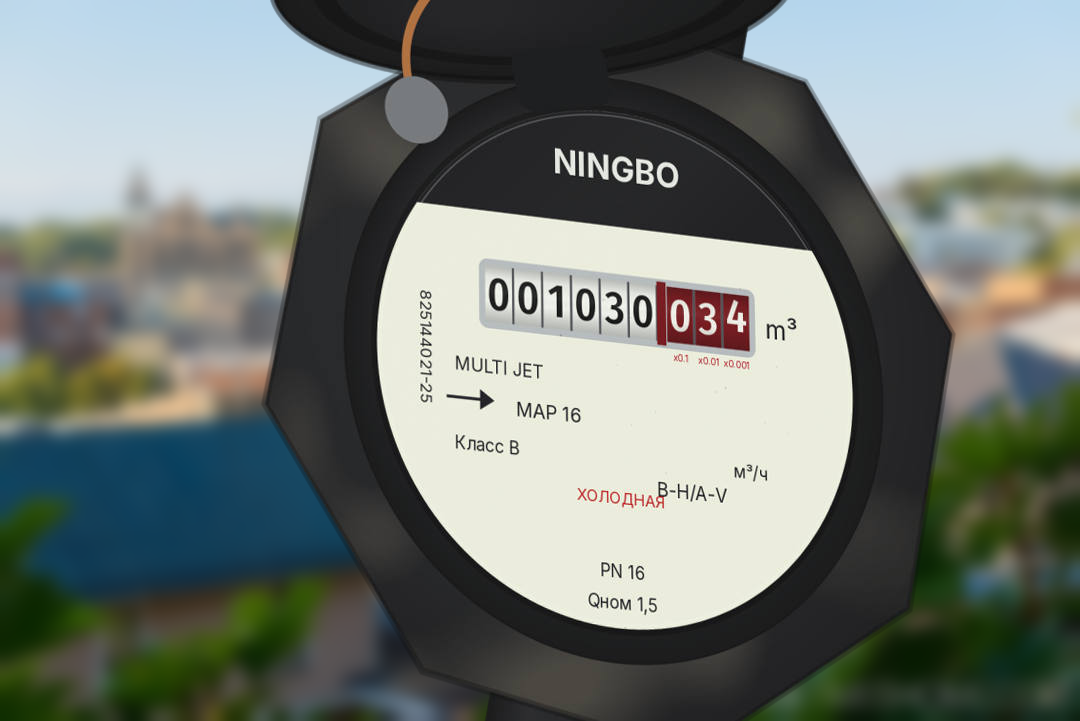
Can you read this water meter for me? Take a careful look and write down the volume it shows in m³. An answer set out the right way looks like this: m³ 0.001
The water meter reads m³ 1030.034
